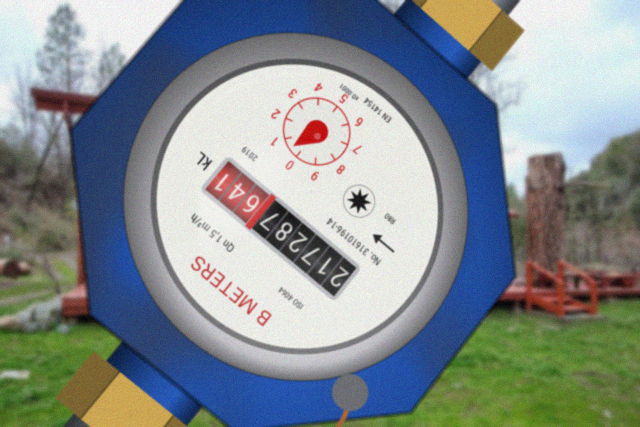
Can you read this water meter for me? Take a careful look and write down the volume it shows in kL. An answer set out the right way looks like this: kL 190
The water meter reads kL 217287.6410
